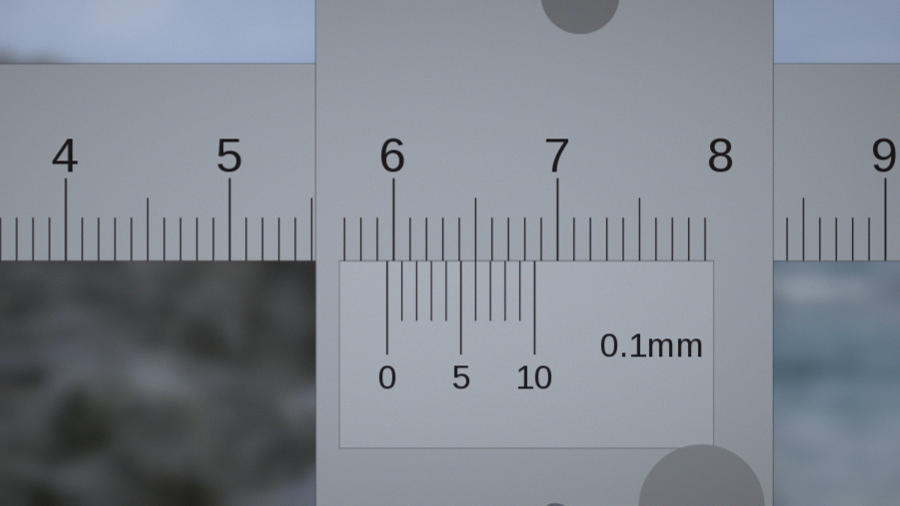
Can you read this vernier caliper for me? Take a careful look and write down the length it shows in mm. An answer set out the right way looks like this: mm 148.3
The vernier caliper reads mm 59.6
